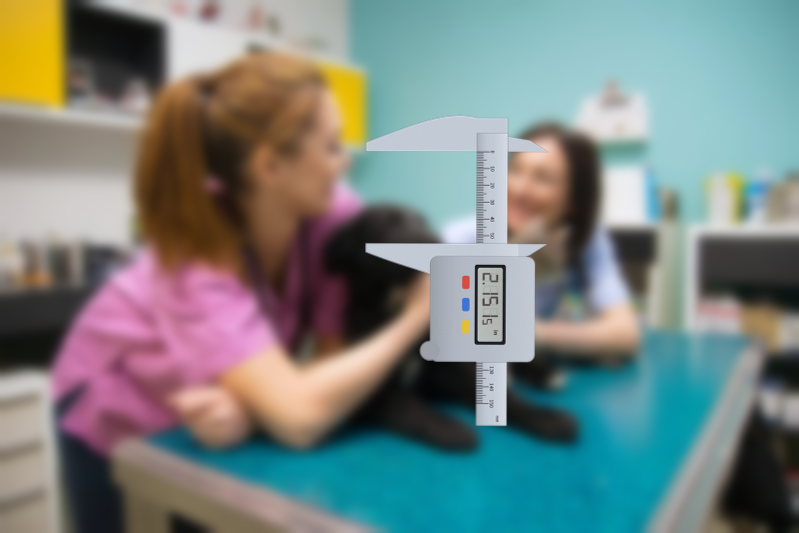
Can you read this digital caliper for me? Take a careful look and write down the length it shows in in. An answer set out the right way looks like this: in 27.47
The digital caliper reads in 2.1515
